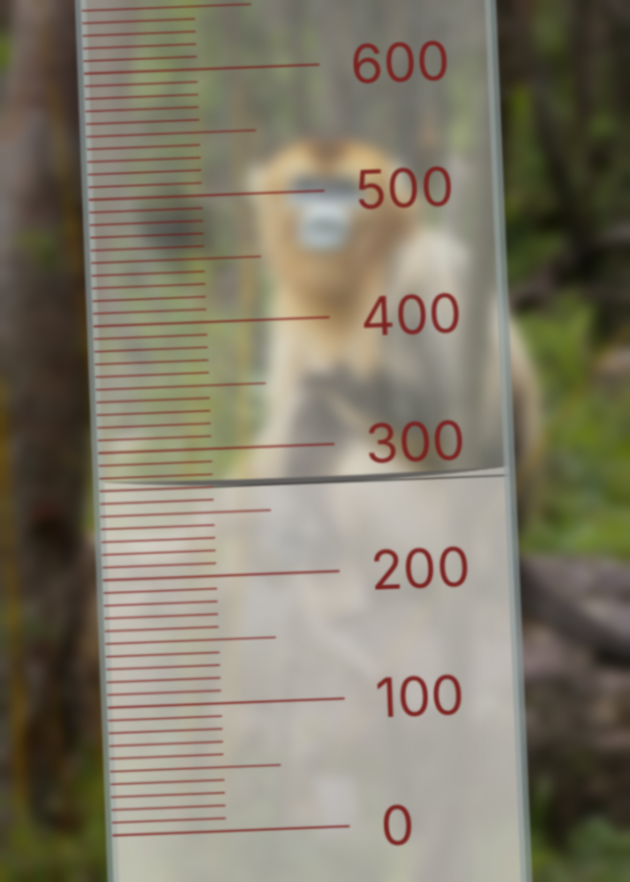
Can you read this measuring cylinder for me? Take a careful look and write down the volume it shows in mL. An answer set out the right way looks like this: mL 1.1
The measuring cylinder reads mL 270
